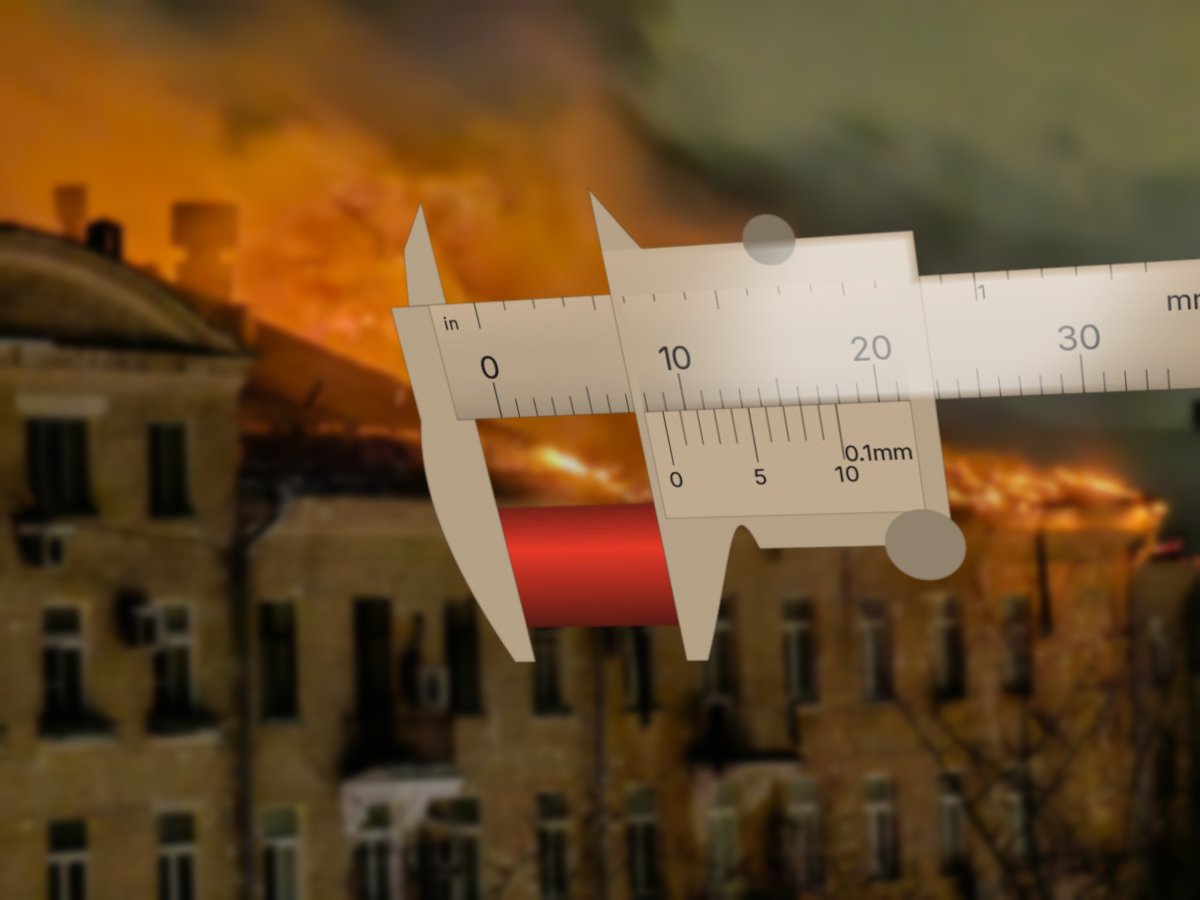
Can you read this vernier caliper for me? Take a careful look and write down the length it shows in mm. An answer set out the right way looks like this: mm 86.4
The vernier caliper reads mm 8.8
